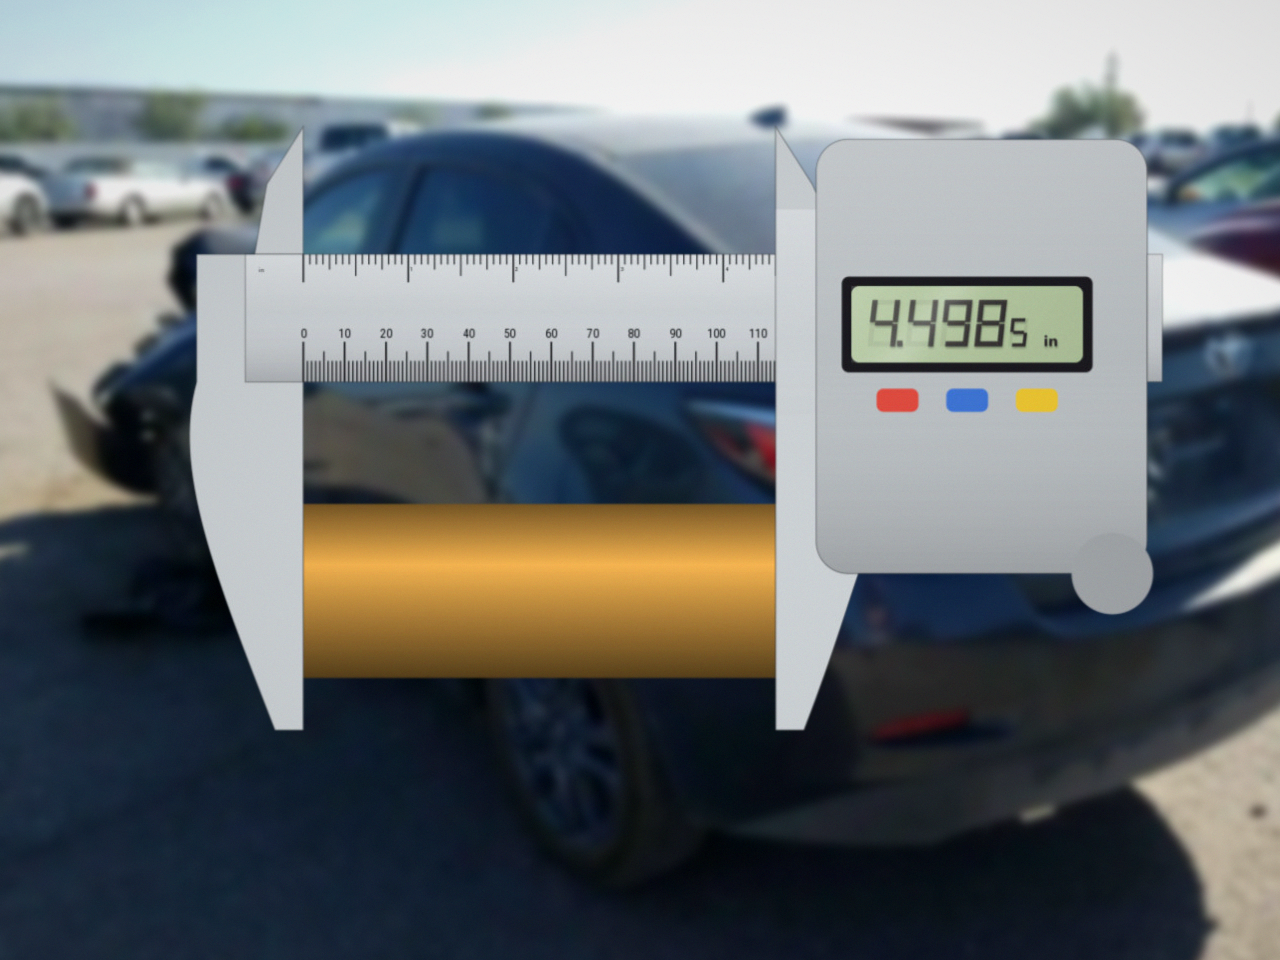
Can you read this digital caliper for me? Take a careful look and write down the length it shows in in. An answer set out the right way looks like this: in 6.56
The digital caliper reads in 4.4985
